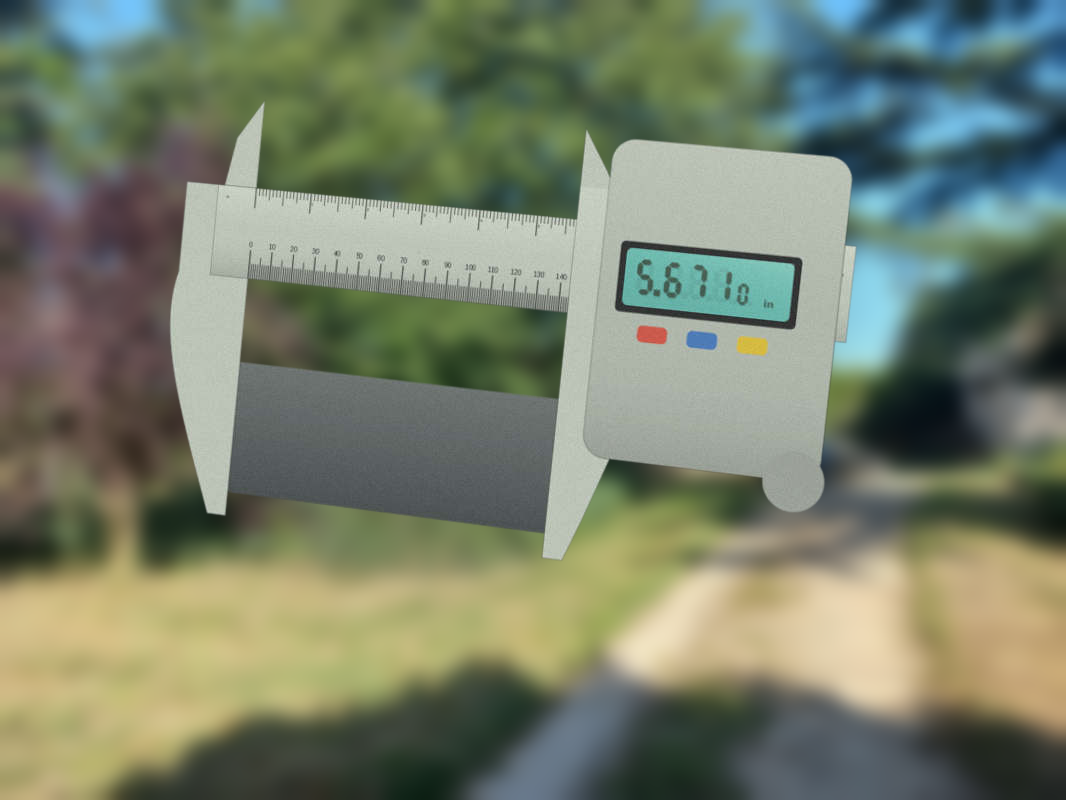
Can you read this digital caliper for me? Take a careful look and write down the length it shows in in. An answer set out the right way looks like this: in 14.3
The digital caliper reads in 5.6710
